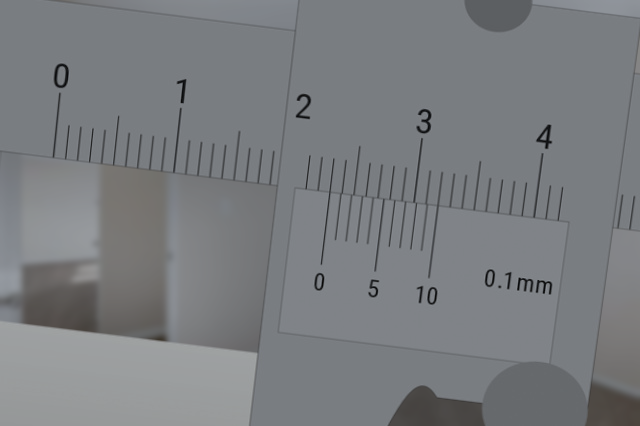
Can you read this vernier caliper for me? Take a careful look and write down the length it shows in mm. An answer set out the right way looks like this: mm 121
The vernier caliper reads mm 23.0
